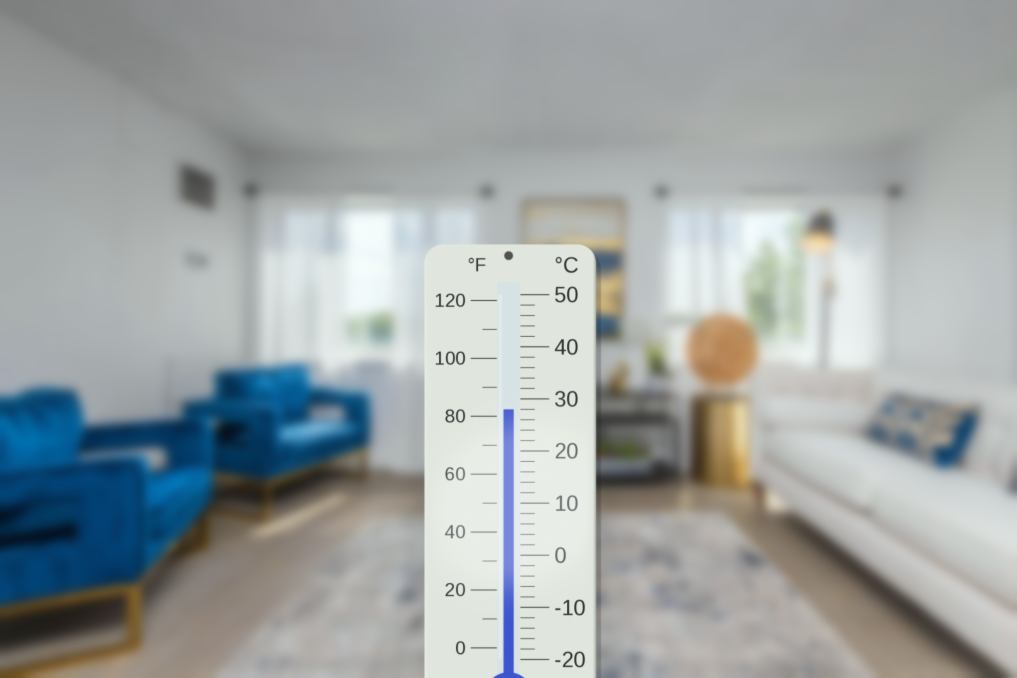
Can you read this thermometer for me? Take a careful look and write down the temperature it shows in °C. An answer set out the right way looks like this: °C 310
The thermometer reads °C 28
